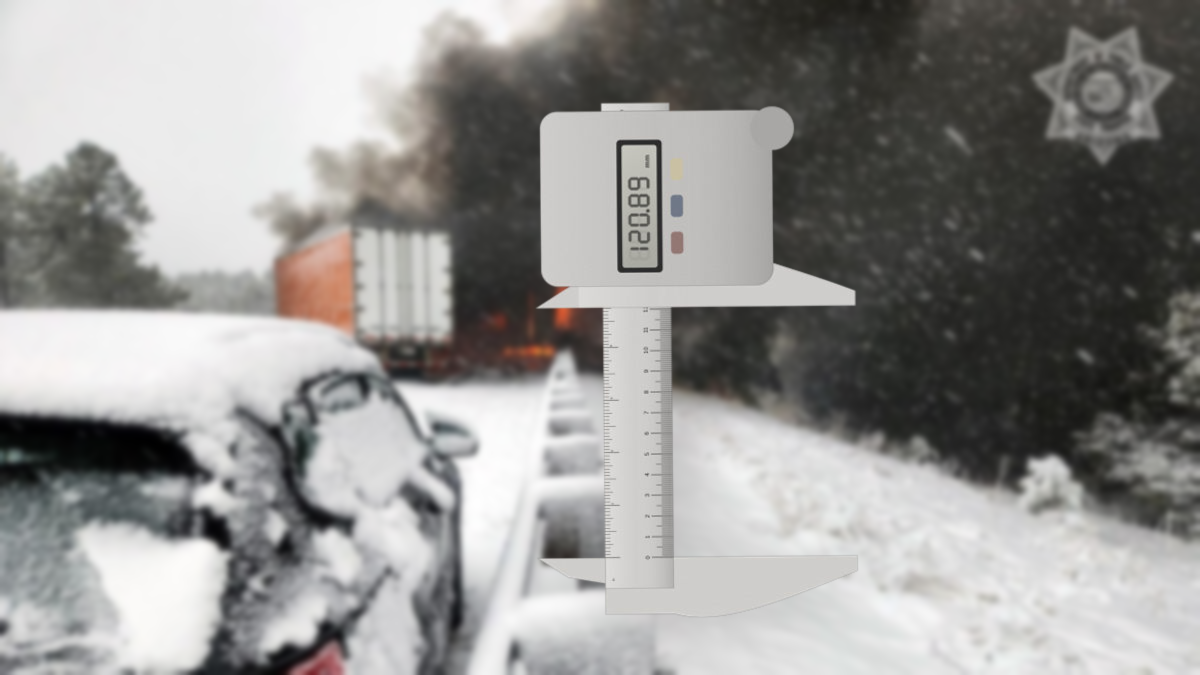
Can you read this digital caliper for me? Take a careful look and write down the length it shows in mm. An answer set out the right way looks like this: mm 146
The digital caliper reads mm 120.89
